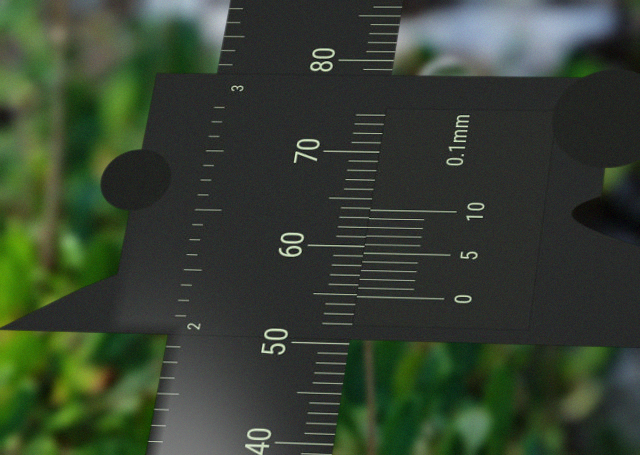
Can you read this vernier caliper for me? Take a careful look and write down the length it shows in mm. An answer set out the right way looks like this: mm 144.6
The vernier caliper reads mm 54.8
